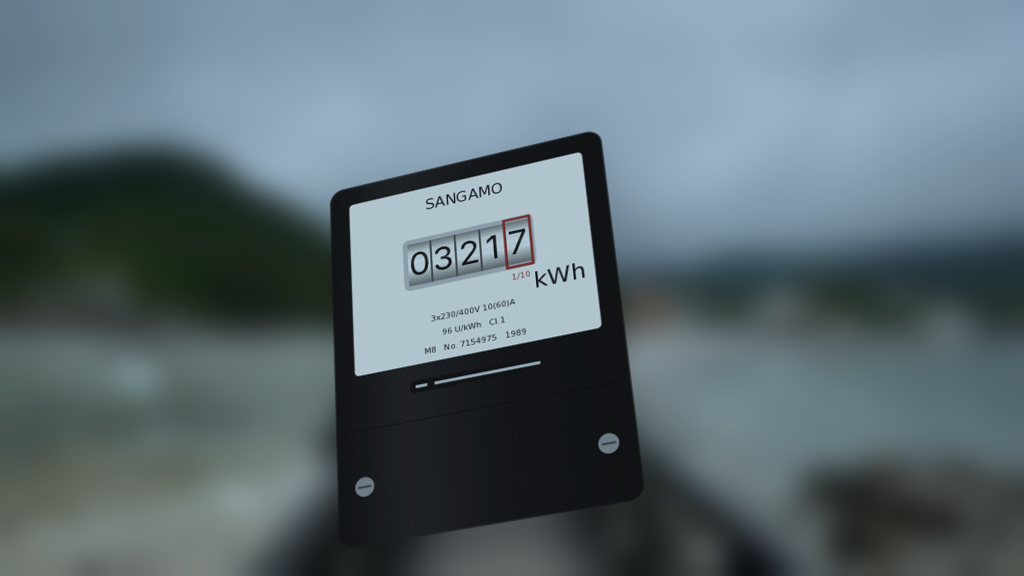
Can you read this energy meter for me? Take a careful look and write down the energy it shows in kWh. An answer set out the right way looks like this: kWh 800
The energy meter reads kWh 321.7
